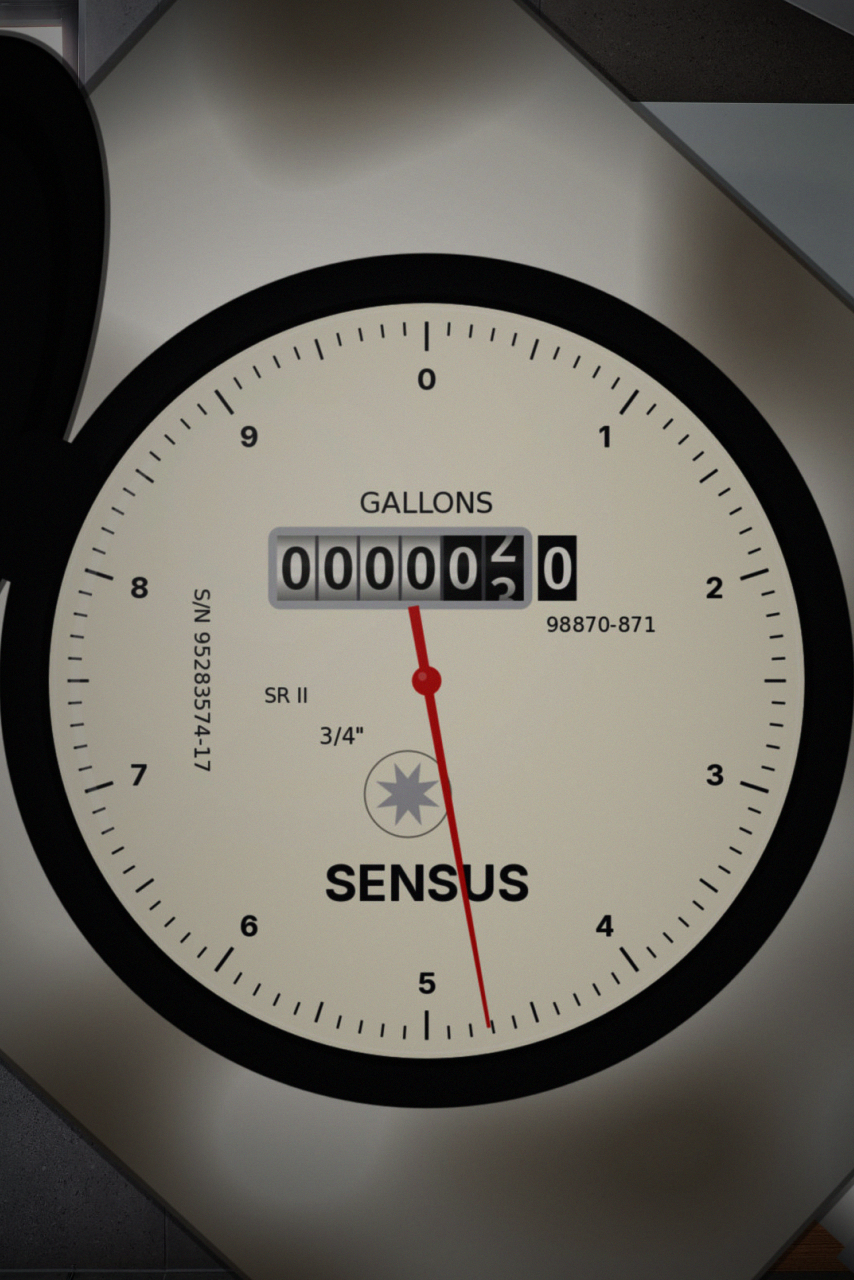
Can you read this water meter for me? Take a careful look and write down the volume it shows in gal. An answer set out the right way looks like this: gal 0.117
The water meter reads gal 24.7
